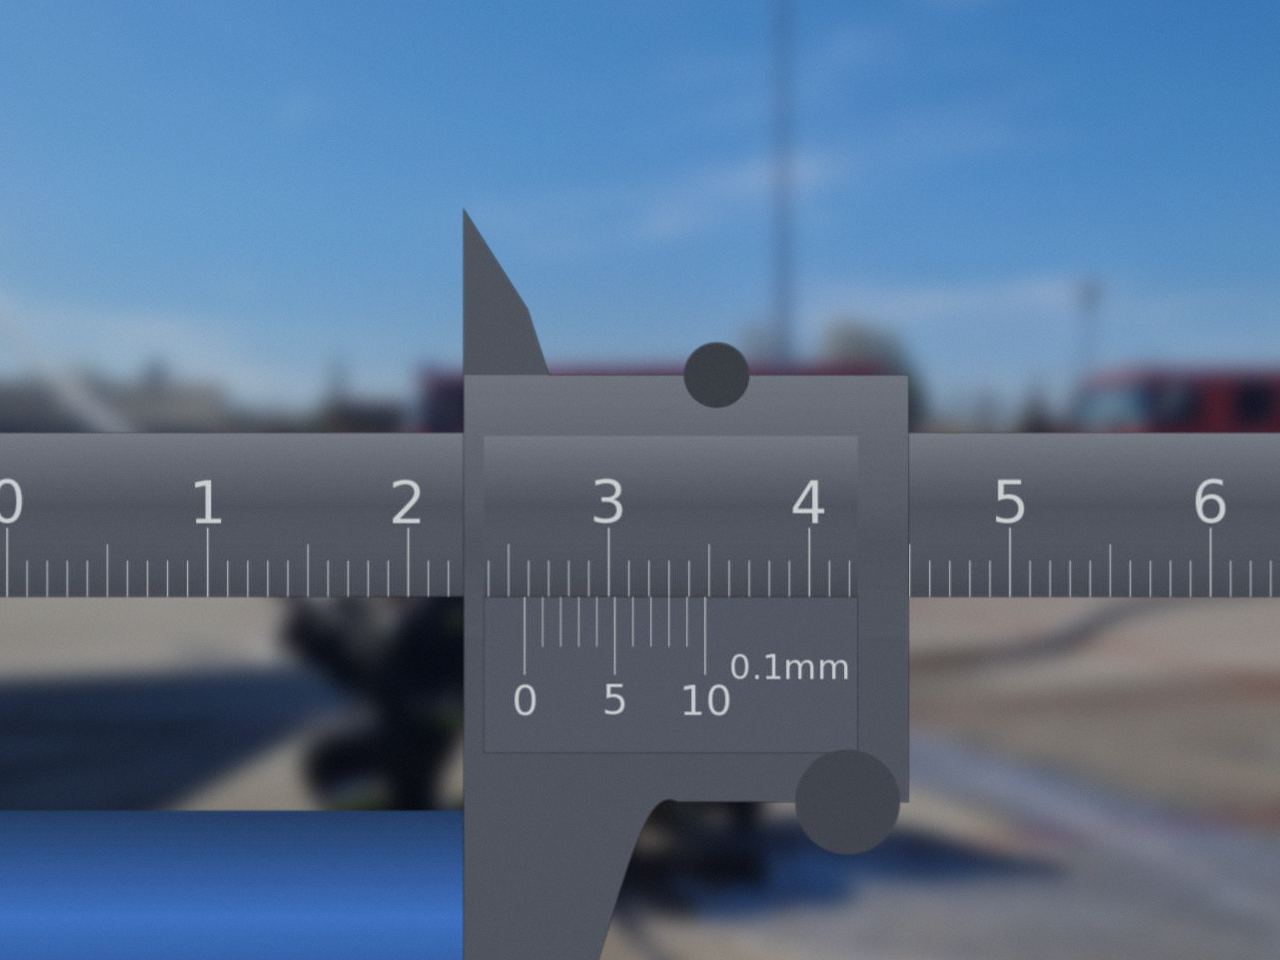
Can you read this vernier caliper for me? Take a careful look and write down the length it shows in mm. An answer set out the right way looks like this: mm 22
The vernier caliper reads mm 25.8
